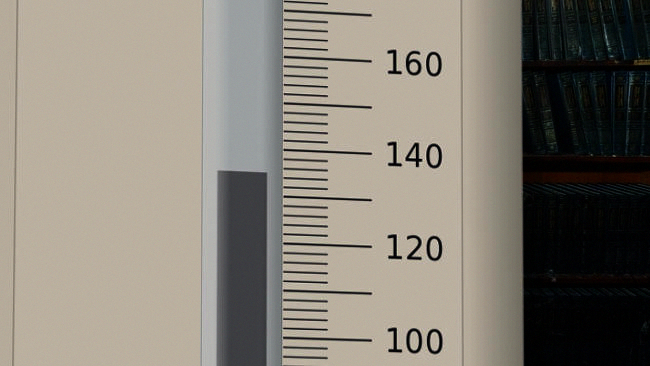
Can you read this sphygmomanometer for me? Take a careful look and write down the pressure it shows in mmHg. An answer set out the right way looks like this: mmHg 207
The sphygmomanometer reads mmHg 135
